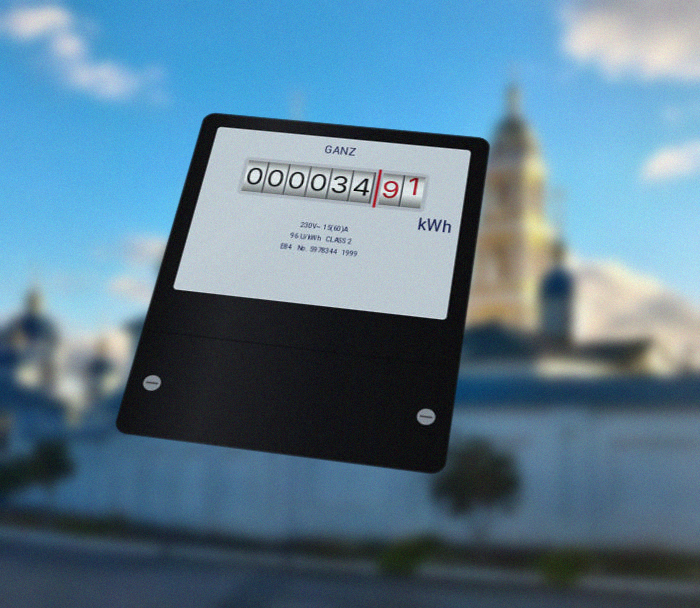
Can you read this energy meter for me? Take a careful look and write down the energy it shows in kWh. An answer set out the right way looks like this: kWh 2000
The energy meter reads kWh 34.91
